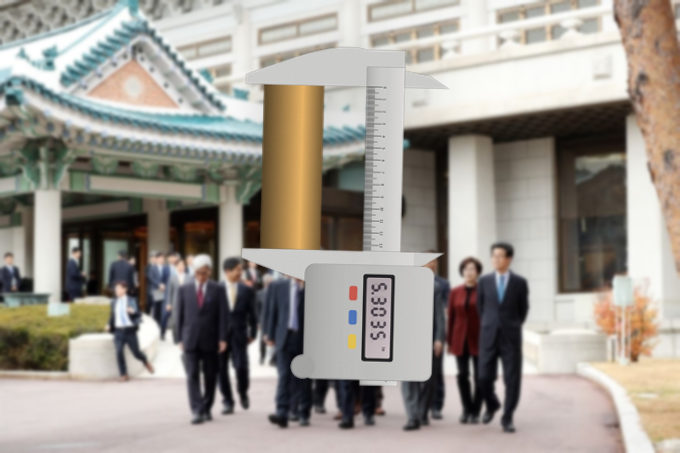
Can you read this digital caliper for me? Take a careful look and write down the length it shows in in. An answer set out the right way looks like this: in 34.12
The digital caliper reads in 5.3035
